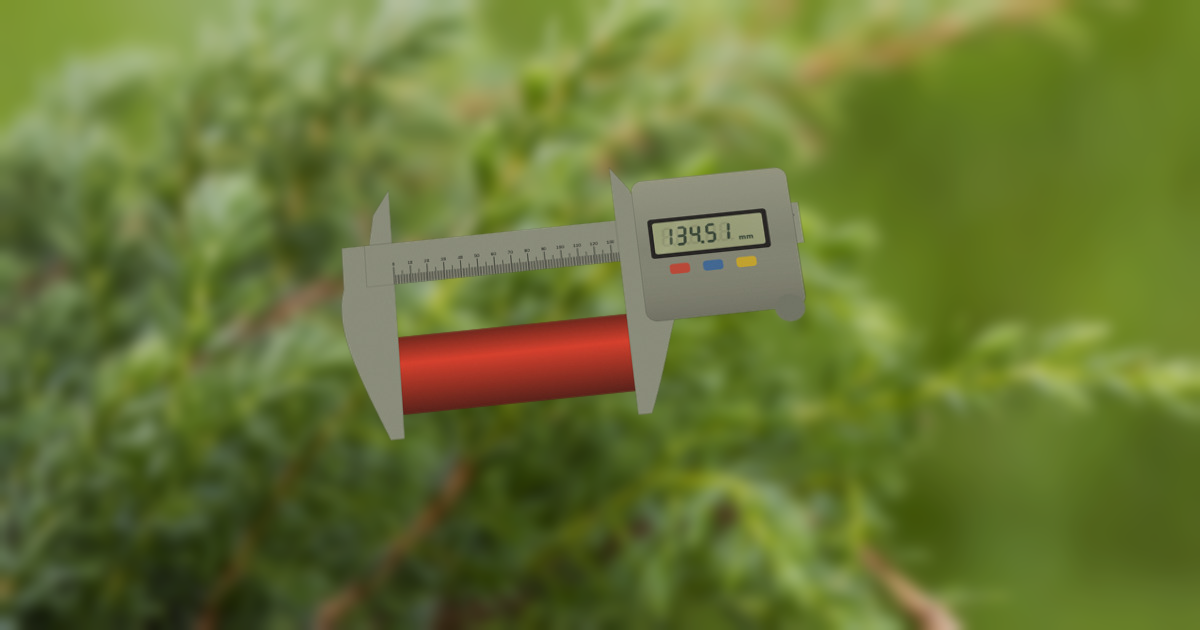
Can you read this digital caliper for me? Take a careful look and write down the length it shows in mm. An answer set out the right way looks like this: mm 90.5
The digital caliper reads mm 134.51
